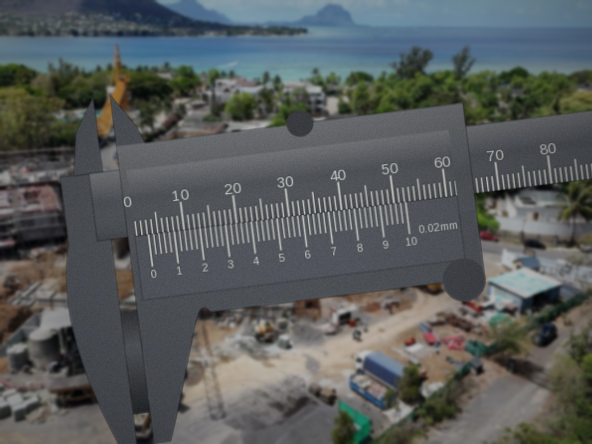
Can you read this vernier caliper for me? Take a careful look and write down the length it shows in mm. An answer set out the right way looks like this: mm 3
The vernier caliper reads mm 3.2
